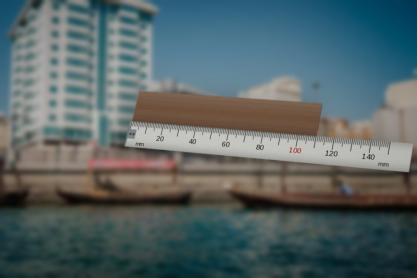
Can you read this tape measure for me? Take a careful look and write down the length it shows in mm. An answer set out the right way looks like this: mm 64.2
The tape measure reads mm 110
